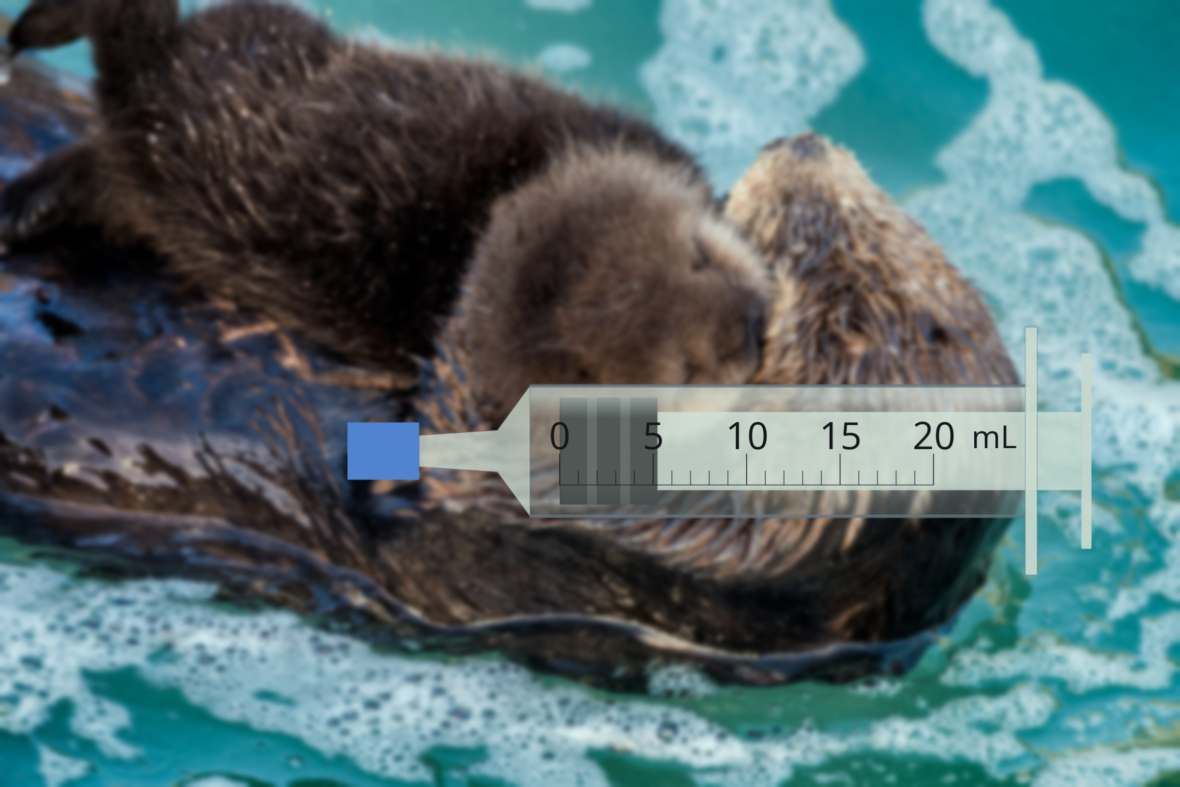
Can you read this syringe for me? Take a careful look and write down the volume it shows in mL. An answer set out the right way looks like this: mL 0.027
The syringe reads mL 0
